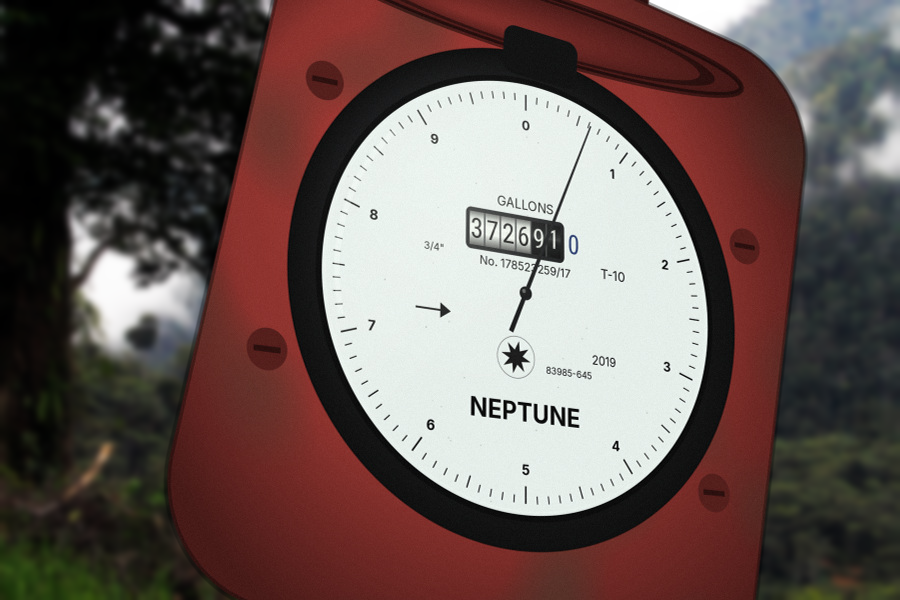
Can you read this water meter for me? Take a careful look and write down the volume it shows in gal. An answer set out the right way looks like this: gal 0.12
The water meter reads gal 3726910.6
